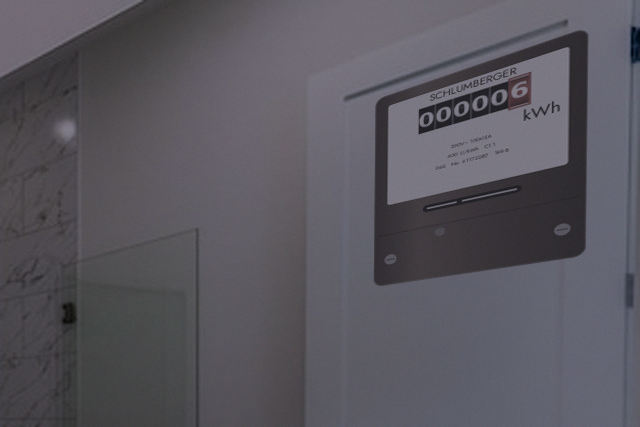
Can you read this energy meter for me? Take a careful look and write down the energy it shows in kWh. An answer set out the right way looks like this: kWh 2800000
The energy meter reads kWh 0.6
